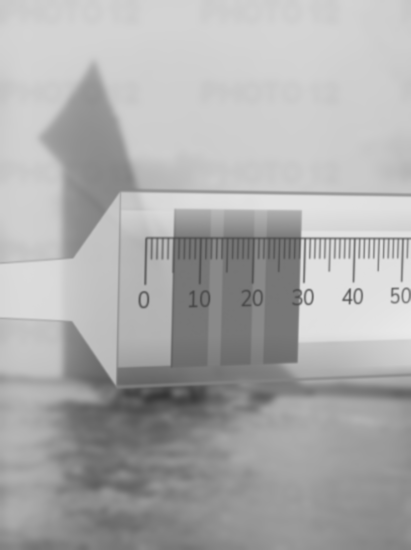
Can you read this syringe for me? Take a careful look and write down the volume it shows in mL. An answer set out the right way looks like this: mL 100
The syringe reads mL 5
